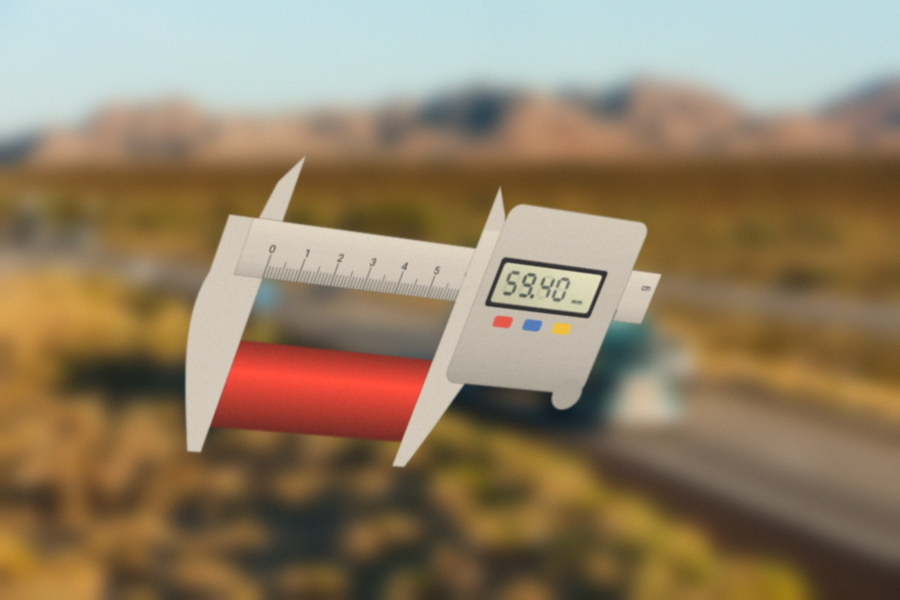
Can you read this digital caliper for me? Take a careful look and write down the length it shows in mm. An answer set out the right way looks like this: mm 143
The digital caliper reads mm 59.40
